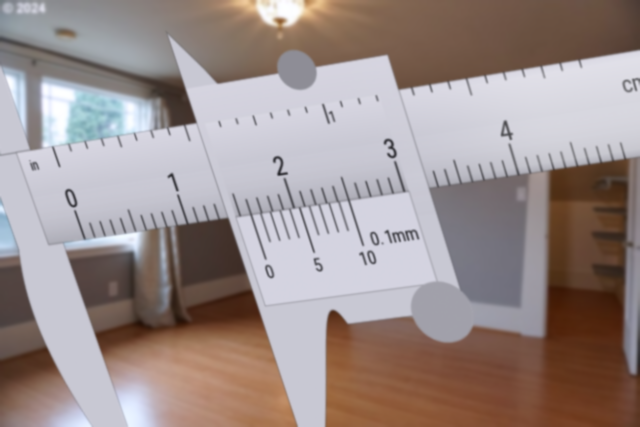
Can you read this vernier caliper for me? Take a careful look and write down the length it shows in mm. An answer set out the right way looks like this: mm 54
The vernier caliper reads mm 16.0
